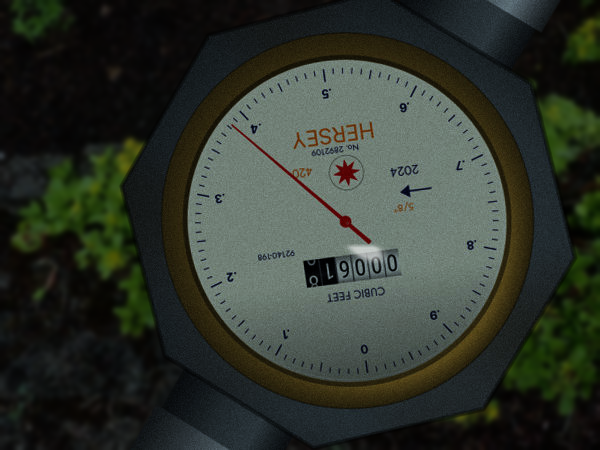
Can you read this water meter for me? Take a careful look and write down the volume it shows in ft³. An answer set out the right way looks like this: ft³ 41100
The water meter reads ft³ 618.38
